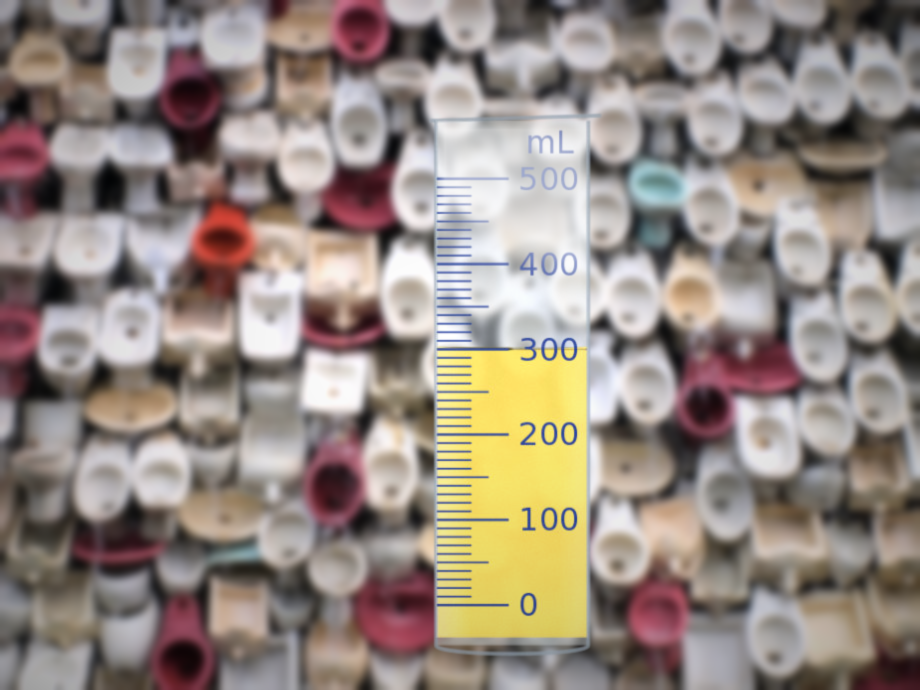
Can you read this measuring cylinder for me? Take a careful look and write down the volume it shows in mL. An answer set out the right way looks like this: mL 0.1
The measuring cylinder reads mL 300
